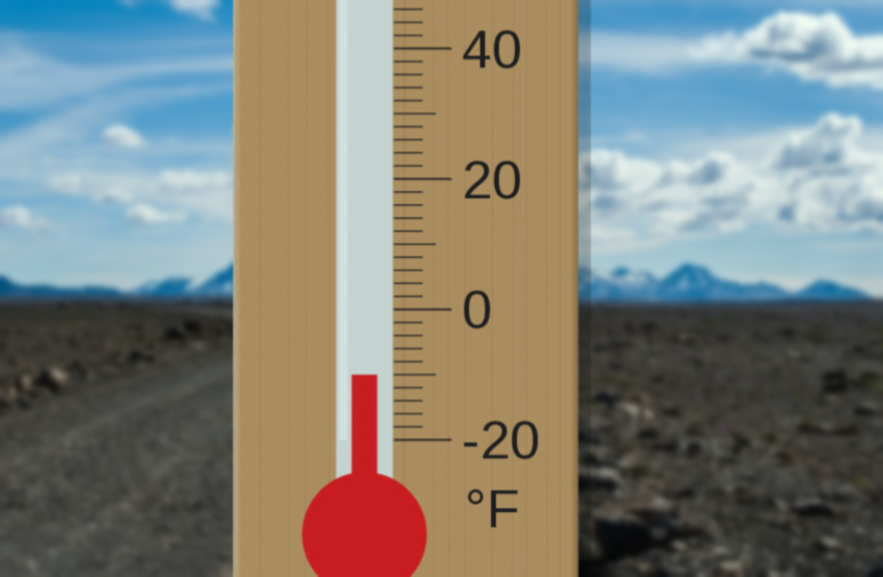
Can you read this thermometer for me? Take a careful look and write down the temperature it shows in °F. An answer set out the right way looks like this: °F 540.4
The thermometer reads °F -10
